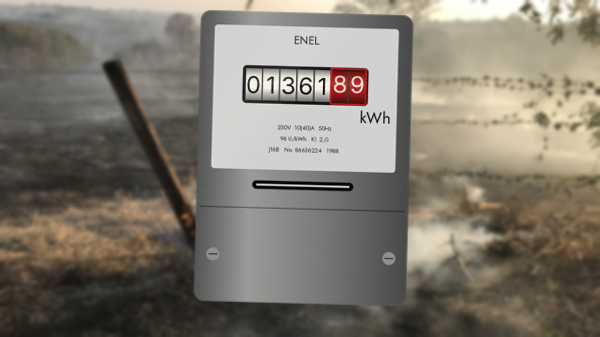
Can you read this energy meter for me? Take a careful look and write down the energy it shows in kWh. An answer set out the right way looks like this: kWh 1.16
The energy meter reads kWh 1361.89
